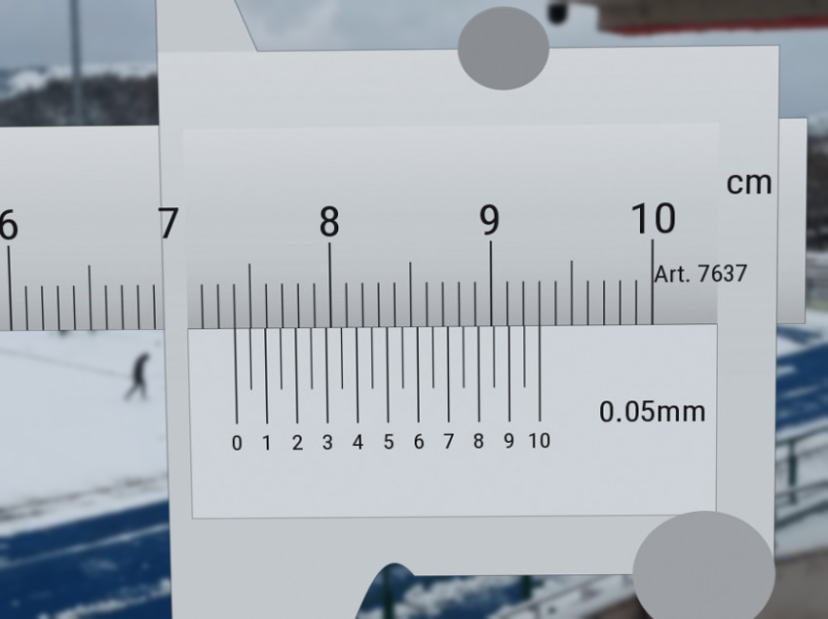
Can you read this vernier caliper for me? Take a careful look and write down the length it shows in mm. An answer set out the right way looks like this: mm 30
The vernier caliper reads mm 74.0
